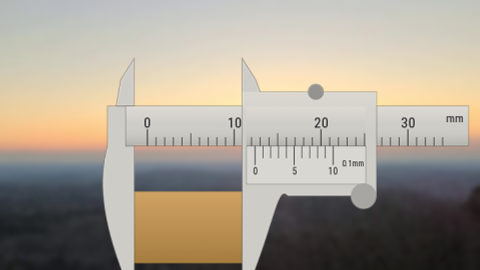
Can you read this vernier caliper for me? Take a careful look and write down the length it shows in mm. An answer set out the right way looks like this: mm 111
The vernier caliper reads mm 12.4
